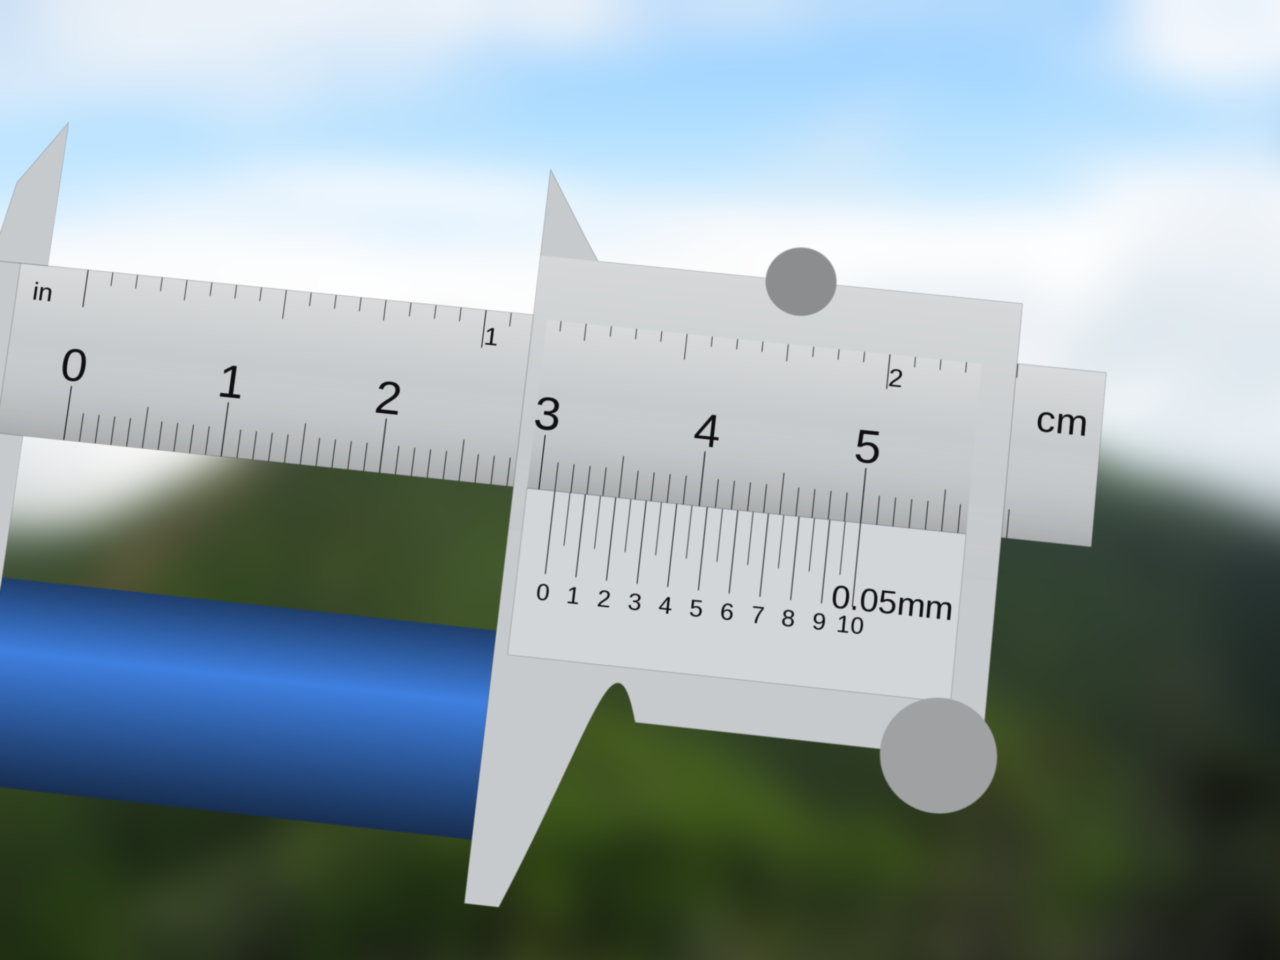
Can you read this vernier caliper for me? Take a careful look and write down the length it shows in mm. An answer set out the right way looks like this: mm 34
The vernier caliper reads mm 31.0
